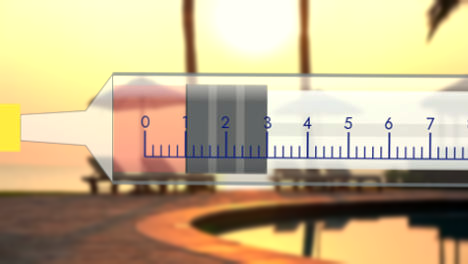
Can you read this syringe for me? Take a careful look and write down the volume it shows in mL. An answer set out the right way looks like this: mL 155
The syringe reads mL 1
